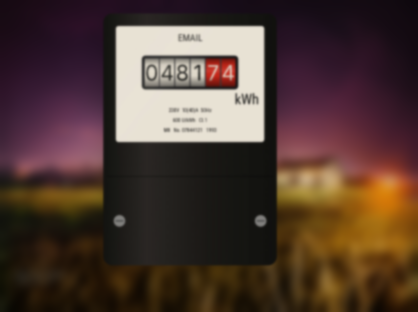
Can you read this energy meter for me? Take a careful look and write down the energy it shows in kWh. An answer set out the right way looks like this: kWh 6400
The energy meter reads kWh 481.74
